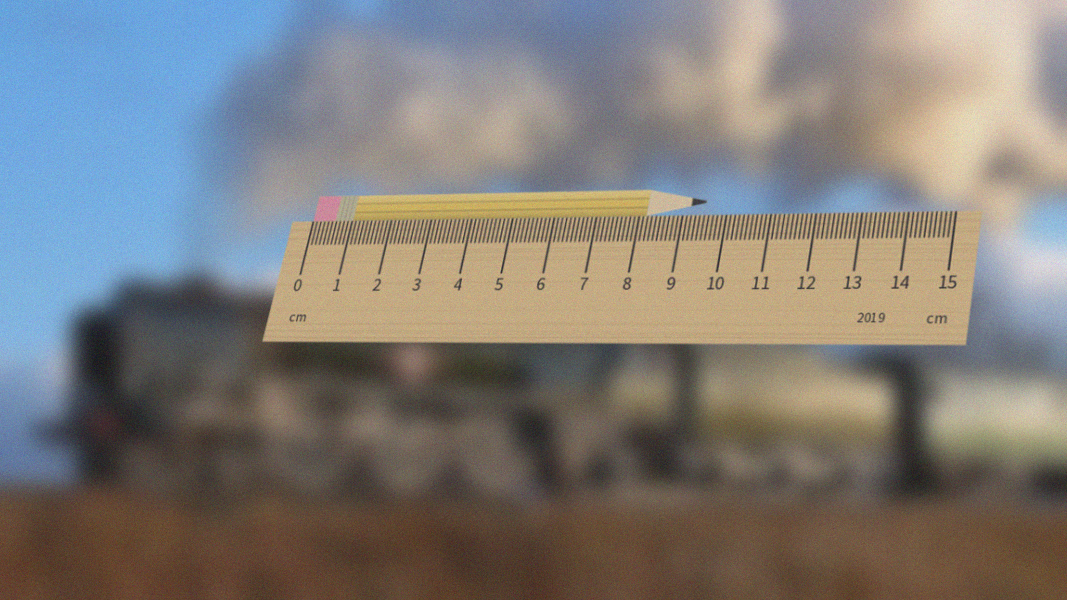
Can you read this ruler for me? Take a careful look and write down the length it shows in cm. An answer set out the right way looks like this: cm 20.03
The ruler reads cm 9.5
